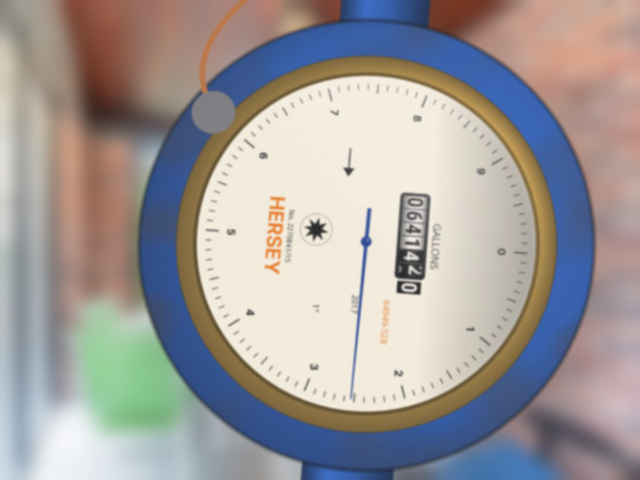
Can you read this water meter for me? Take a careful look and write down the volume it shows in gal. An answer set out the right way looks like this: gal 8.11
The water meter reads gal 641422.5
